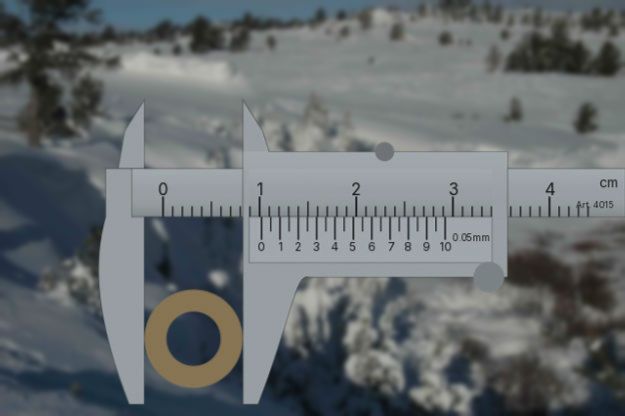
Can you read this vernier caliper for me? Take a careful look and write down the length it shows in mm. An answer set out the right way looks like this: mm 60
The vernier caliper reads mm 10.2
